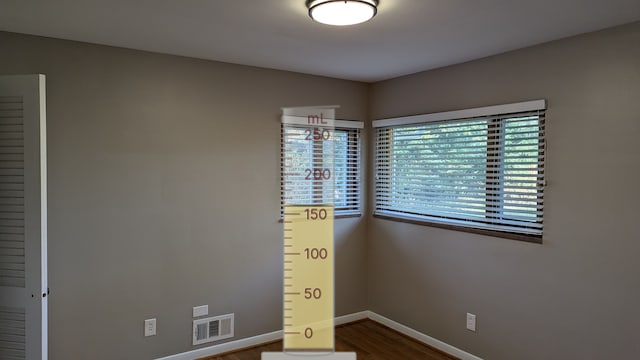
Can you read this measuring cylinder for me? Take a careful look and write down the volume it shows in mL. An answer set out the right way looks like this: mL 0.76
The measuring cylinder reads mL 160
